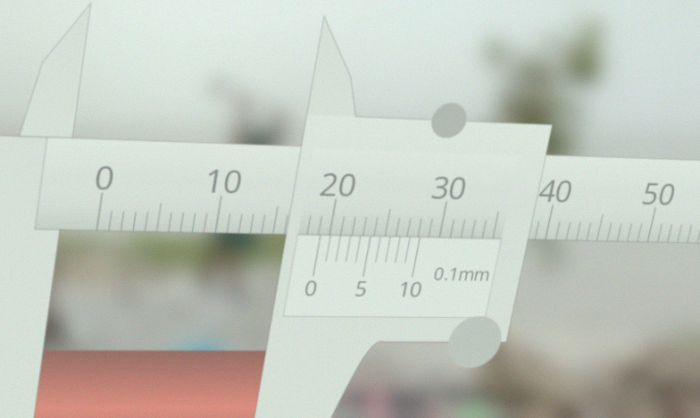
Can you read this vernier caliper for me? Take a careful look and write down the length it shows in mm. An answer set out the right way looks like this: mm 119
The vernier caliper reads mm 19.2
